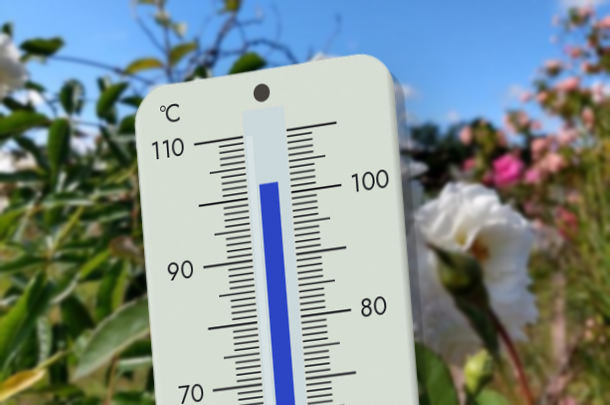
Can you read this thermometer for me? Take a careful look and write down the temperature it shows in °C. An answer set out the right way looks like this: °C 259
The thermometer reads °C 102
